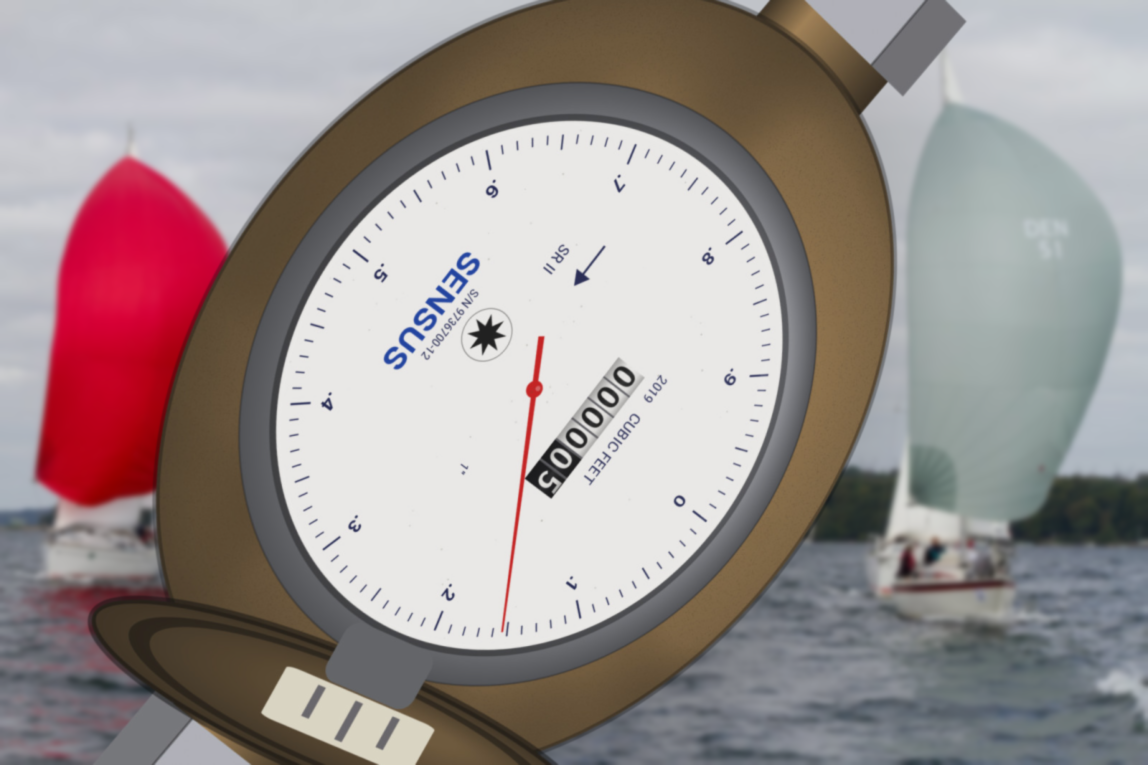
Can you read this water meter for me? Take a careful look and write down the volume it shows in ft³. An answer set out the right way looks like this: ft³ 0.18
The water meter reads ft³ 5.15
